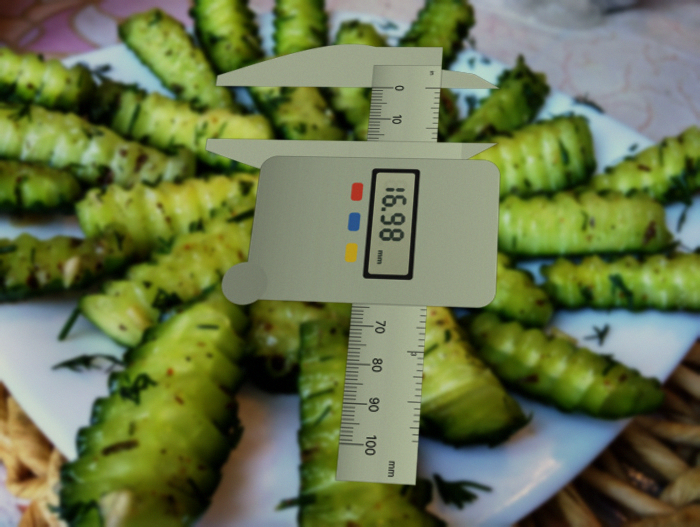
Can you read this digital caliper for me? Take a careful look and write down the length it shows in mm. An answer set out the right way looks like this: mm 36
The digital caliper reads mm 16.98
